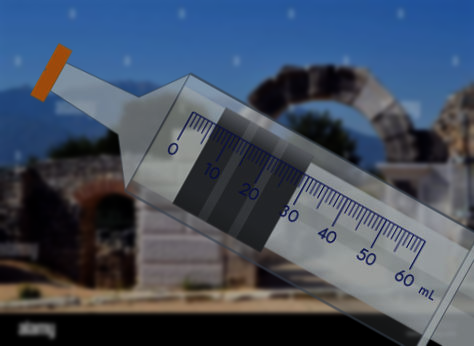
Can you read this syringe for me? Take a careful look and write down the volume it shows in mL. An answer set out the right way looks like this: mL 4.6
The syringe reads mL 6
